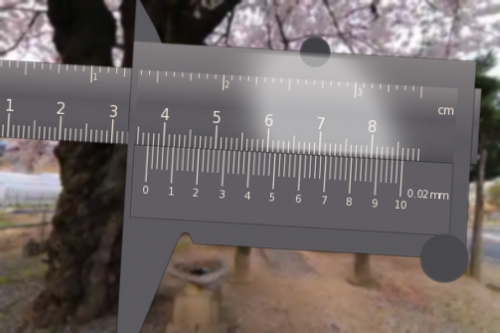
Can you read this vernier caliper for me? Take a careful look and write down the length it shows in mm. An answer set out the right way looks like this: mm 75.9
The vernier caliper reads mm 37.0
